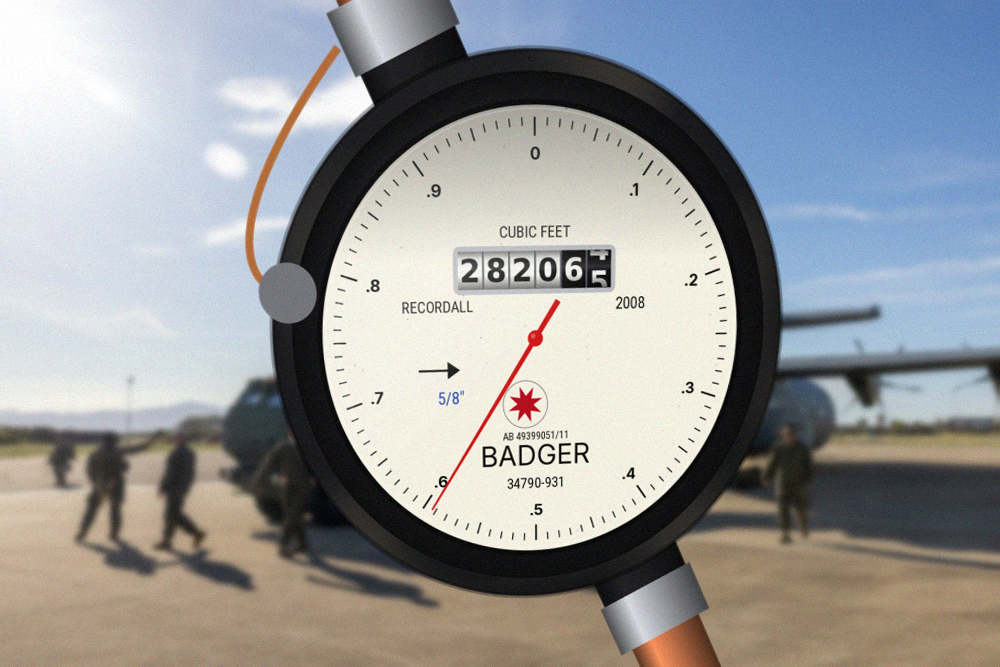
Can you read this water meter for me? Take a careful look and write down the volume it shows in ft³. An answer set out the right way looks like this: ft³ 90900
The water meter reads ft³ 282064.59
